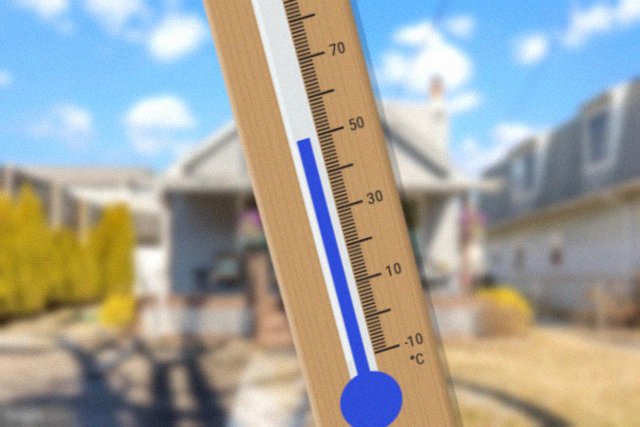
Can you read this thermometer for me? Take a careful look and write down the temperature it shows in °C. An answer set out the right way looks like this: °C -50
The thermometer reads °C 50
